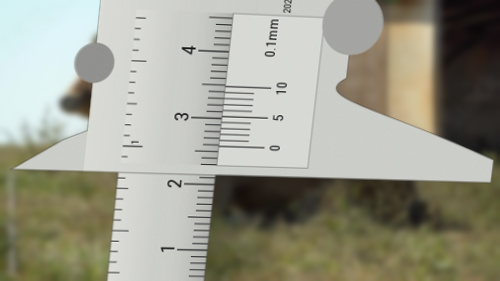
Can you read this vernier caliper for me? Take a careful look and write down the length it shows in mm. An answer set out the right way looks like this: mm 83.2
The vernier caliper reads mm 25.8
